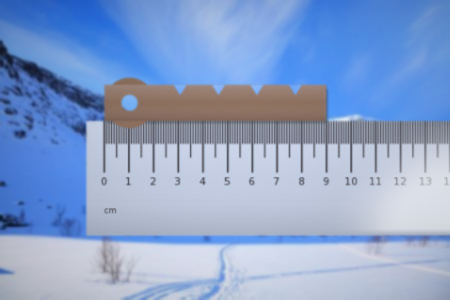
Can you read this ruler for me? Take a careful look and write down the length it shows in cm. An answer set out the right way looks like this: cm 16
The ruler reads cm 9
